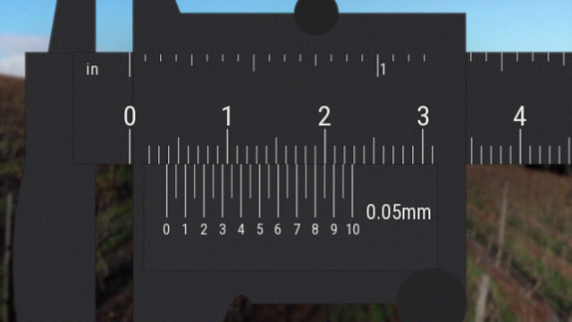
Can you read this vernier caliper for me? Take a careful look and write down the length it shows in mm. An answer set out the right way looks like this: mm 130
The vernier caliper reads mm 3.8
